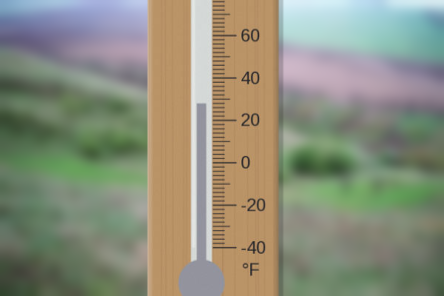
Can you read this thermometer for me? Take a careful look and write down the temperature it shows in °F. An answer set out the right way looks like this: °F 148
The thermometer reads °F 28
